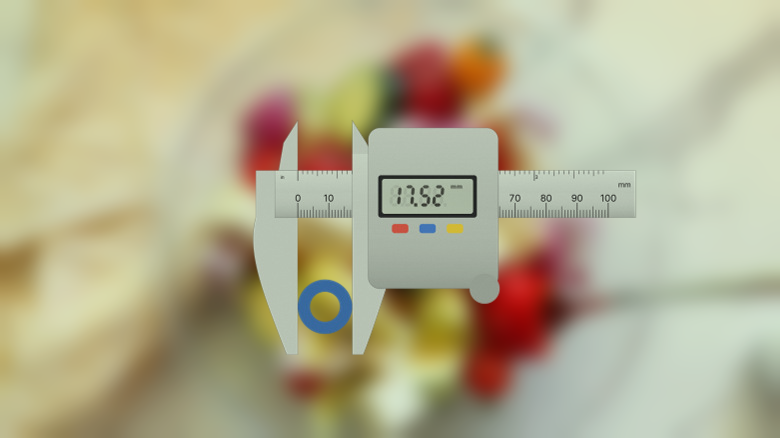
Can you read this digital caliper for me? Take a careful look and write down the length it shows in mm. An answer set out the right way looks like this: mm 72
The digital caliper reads mm 17.52
